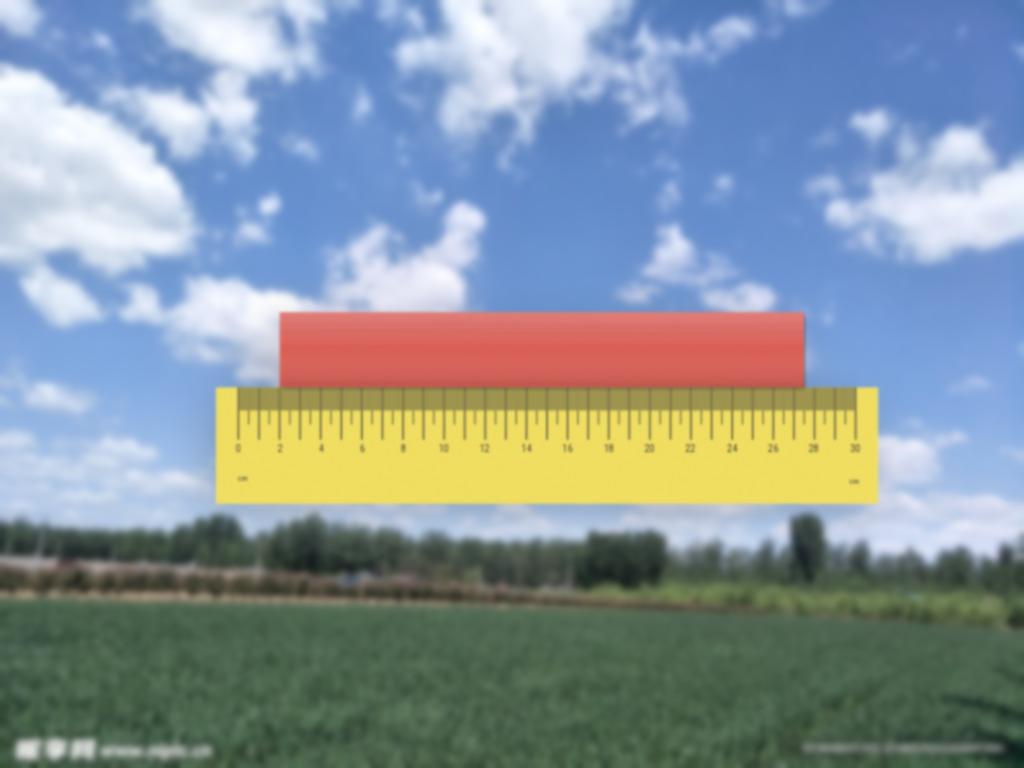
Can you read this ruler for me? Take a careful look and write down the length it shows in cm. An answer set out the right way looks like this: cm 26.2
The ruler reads cm 25.5
